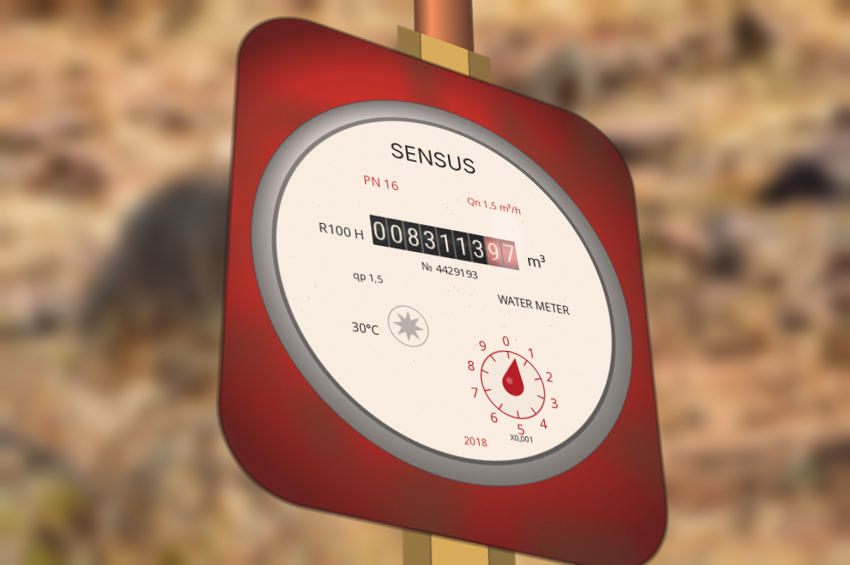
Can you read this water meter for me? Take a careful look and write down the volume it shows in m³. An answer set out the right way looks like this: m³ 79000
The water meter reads m³ 83113.970
